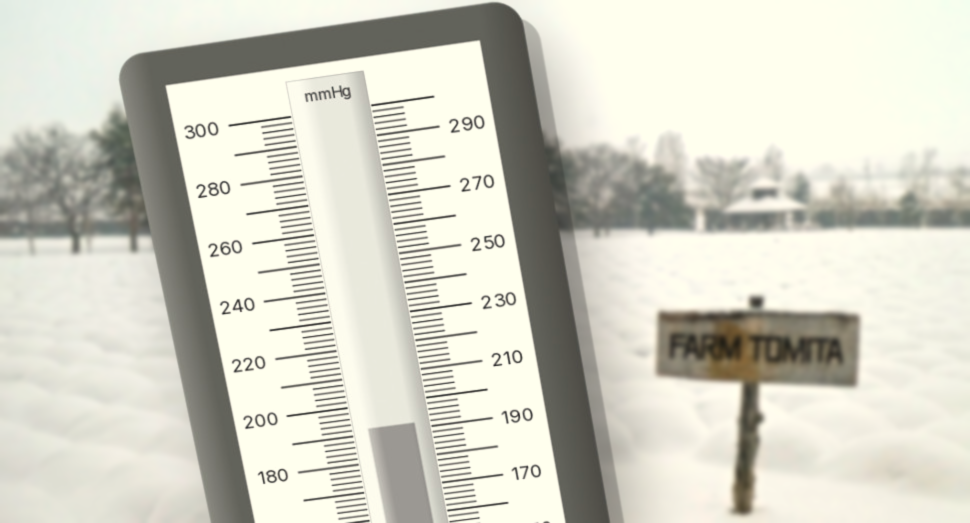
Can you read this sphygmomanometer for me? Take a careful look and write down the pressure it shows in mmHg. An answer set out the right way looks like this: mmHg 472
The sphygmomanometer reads mmHg 192
